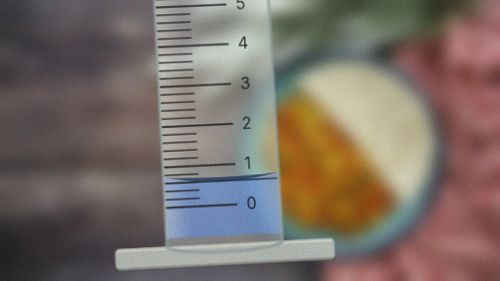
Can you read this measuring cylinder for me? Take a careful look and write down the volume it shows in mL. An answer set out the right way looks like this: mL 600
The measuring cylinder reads mL 0.6
